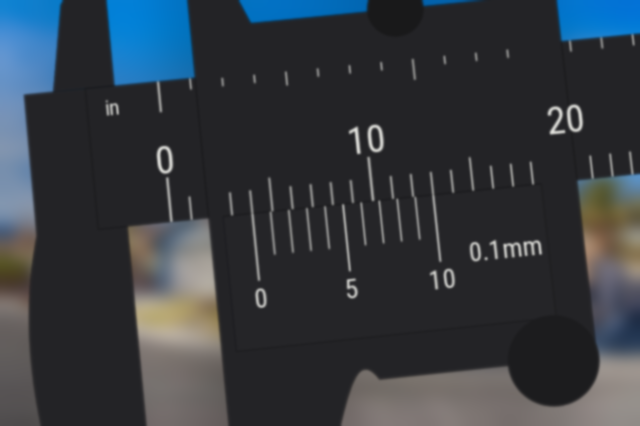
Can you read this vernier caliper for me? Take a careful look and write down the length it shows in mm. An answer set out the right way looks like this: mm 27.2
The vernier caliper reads mm 4.0
